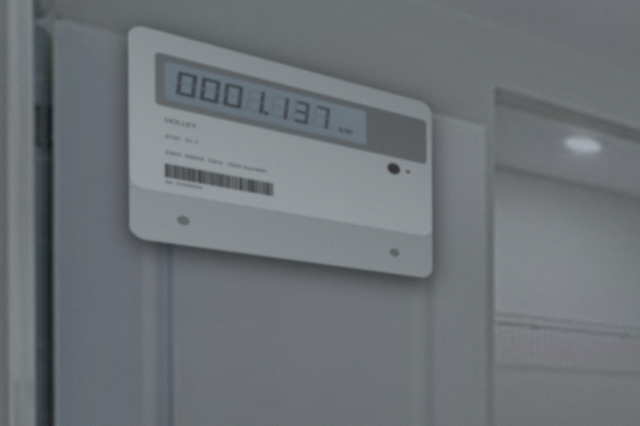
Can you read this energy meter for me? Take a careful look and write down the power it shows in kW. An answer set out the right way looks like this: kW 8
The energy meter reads kW 1.137
